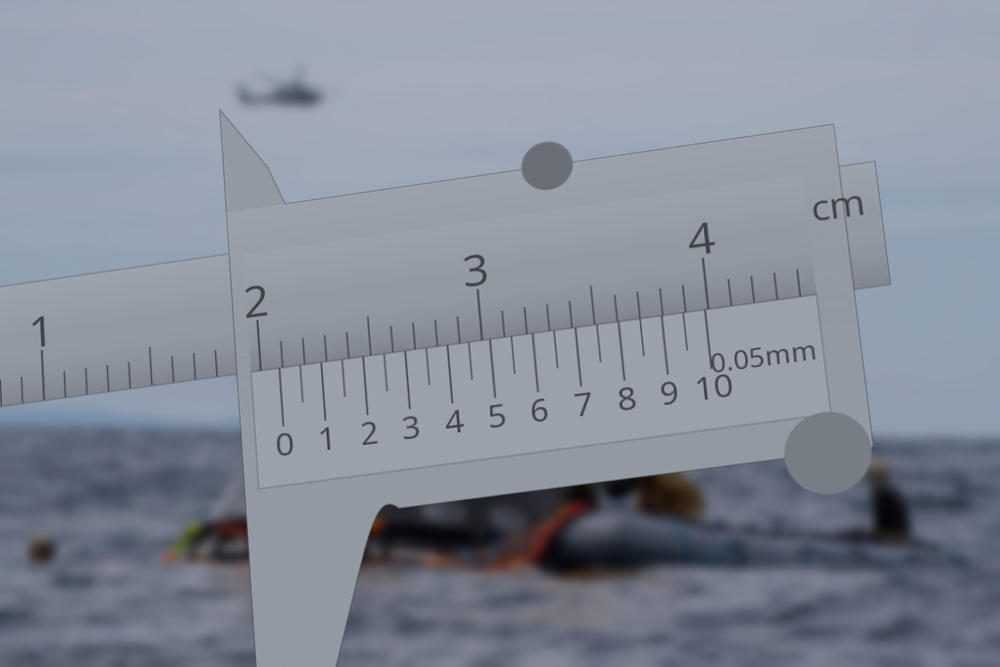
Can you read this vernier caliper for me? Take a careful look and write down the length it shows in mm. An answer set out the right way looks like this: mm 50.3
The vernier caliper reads mm 20.85
